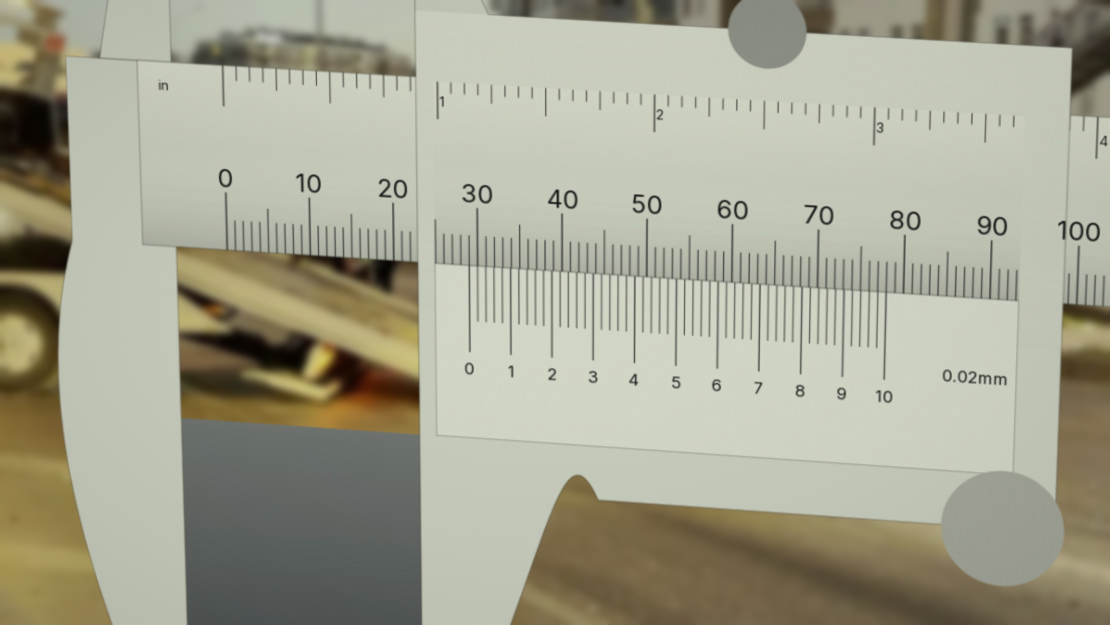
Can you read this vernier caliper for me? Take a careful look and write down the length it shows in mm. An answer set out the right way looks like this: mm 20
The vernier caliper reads mm 29.0
